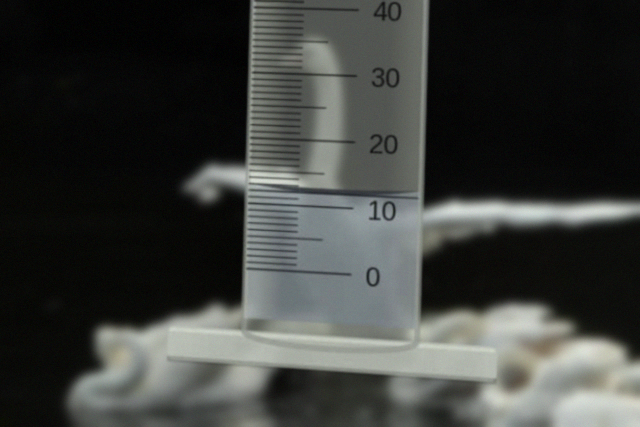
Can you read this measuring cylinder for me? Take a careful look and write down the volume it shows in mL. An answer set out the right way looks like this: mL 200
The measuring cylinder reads mL 12
